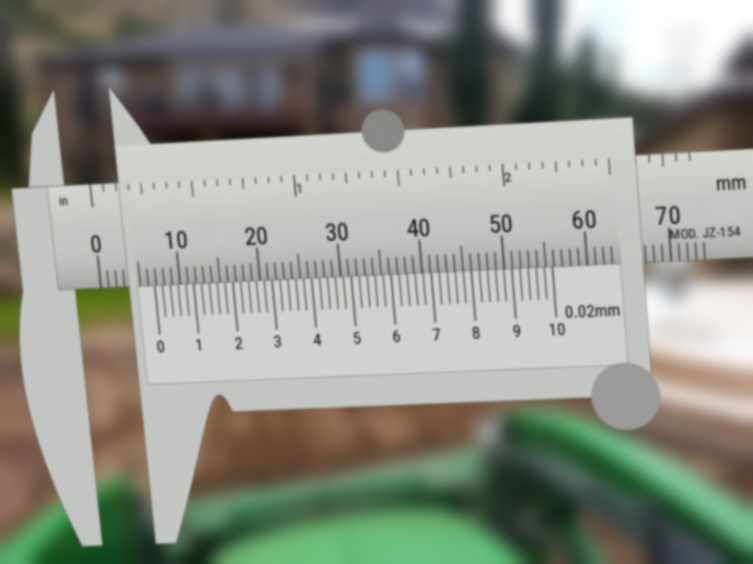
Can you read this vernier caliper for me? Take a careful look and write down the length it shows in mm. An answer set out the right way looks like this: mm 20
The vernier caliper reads mm 6.8
